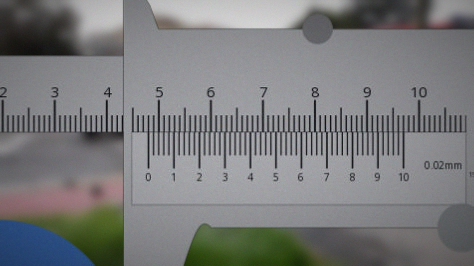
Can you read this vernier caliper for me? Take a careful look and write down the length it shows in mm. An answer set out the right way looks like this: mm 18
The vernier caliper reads mm 48.0
